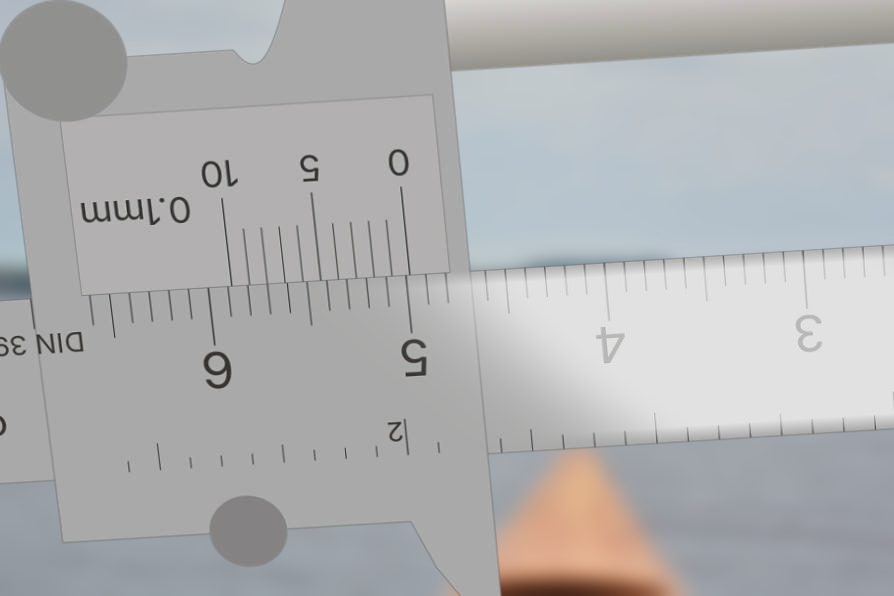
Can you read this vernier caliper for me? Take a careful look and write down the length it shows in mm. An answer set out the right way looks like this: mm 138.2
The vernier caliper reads mm 49.8
